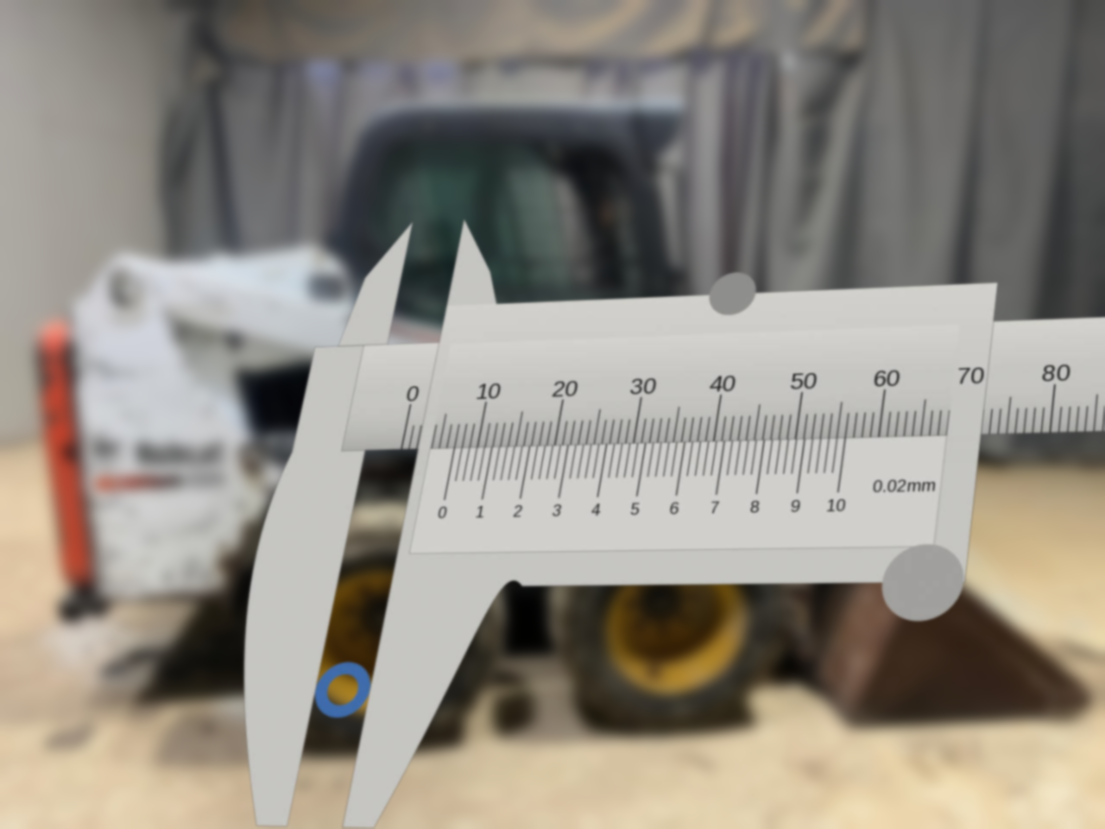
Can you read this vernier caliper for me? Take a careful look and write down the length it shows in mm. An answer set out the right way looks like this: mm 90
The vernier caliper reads mm 7.0
